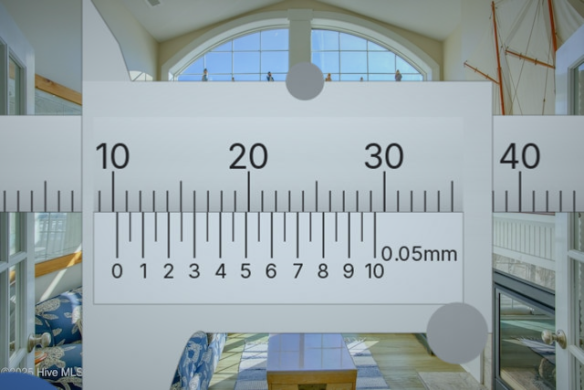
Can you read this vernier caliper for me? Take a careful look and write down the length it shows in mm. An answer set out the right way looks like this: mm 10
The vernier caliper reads mm 10.3
